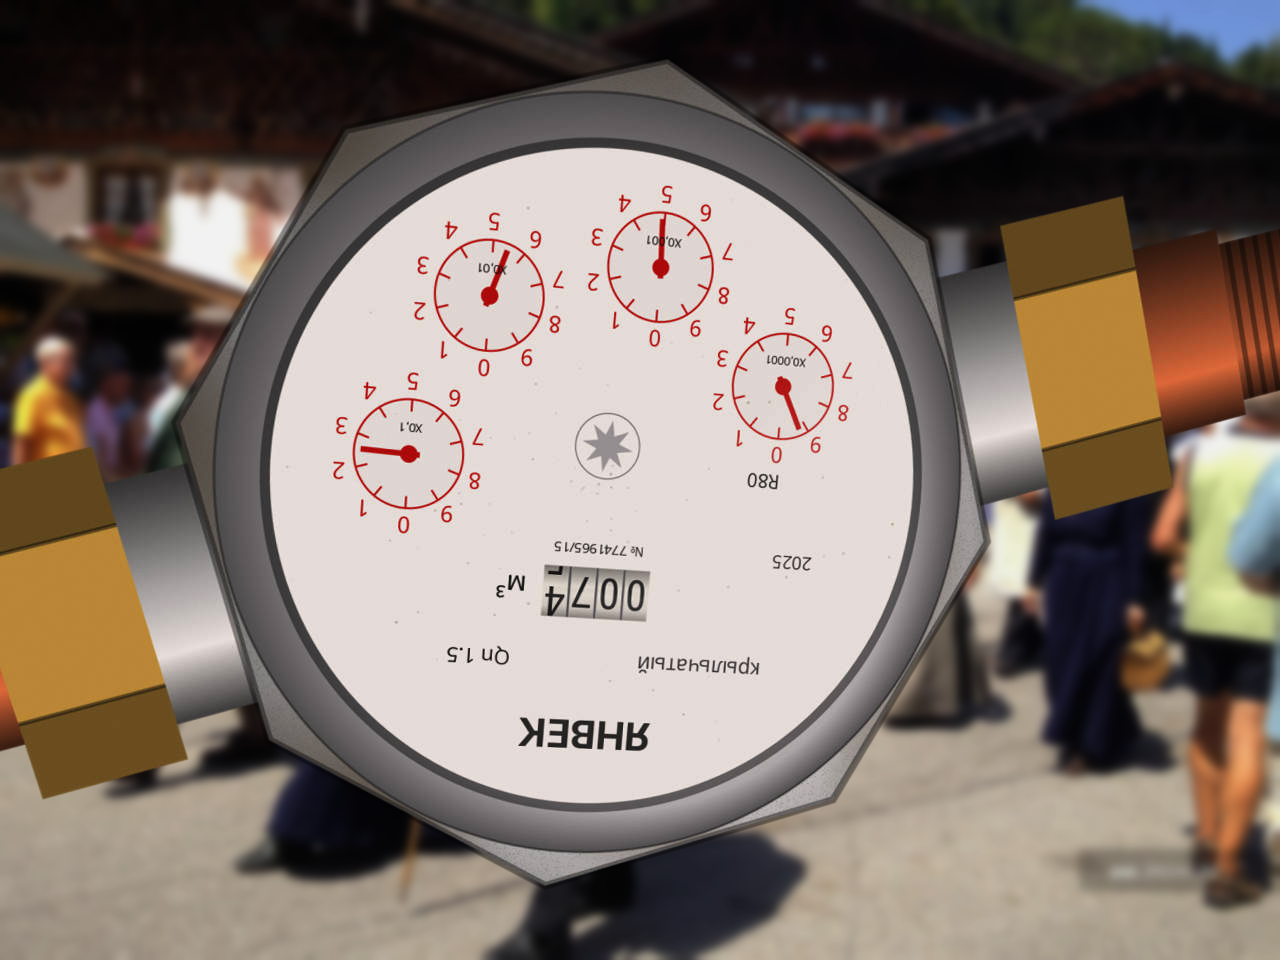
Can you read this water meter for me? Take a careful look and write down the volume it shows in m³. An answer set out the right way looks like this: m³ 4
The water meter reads m³ 74.2549
